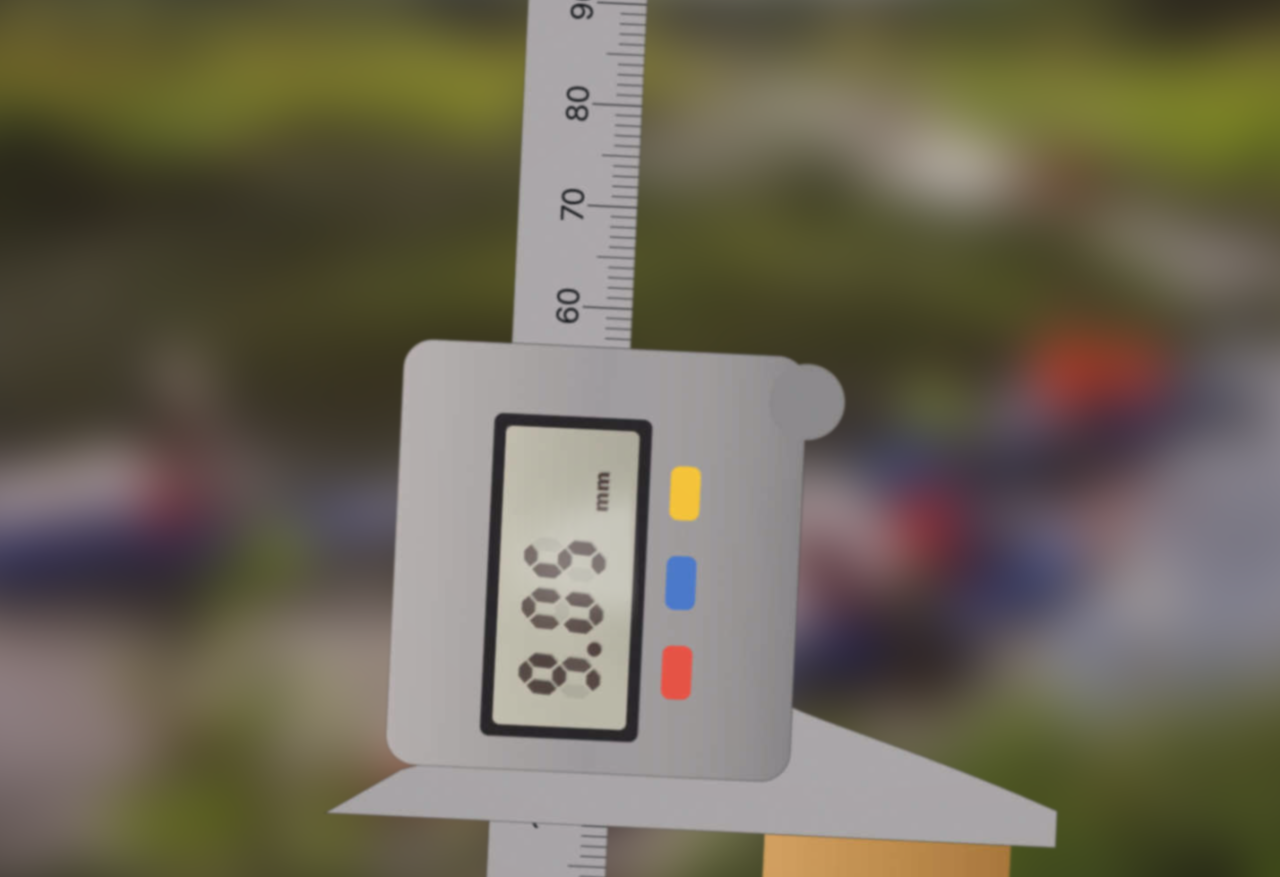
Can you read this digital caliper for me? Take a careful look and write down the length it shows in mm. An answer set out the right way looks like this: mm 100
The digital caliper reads mm 9.05
